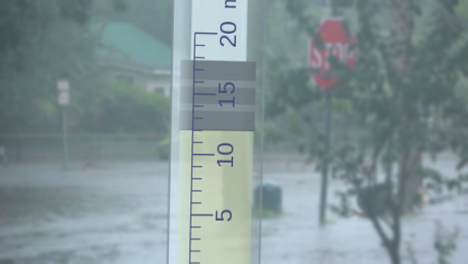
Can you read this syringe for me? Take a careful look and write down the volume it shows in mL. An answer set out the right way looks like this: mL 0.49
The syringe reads mL 12
